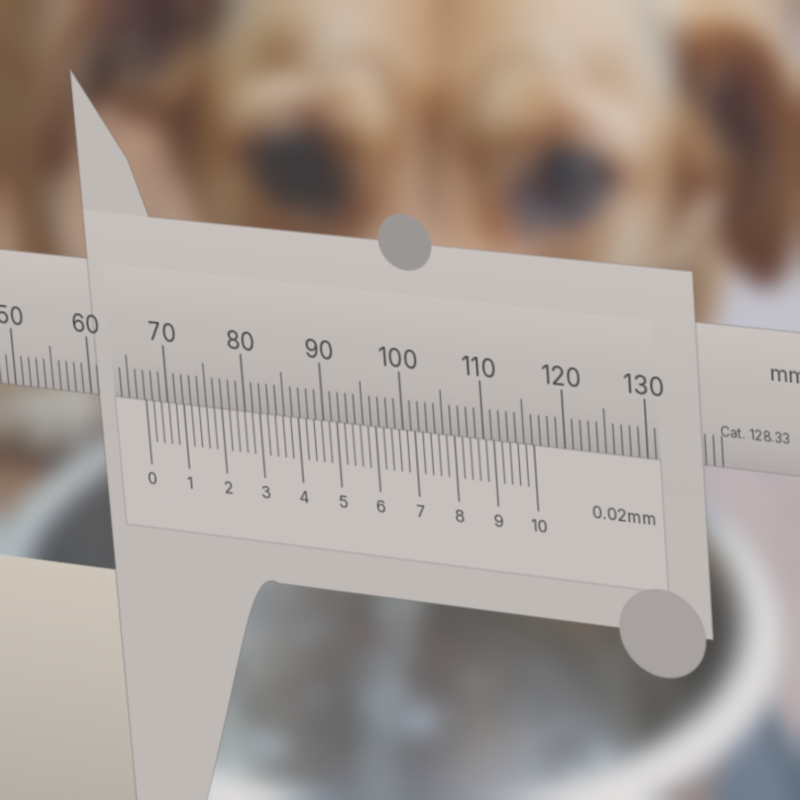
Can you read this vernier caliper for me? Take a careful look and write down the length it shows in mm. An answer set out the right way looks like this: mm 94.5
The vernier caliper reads mm 67.2
